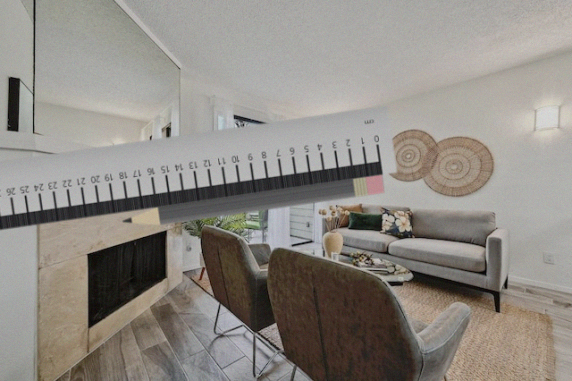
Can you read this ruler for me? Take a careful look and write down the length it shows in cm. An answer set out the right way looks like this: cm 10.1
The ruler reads cm 18.5
